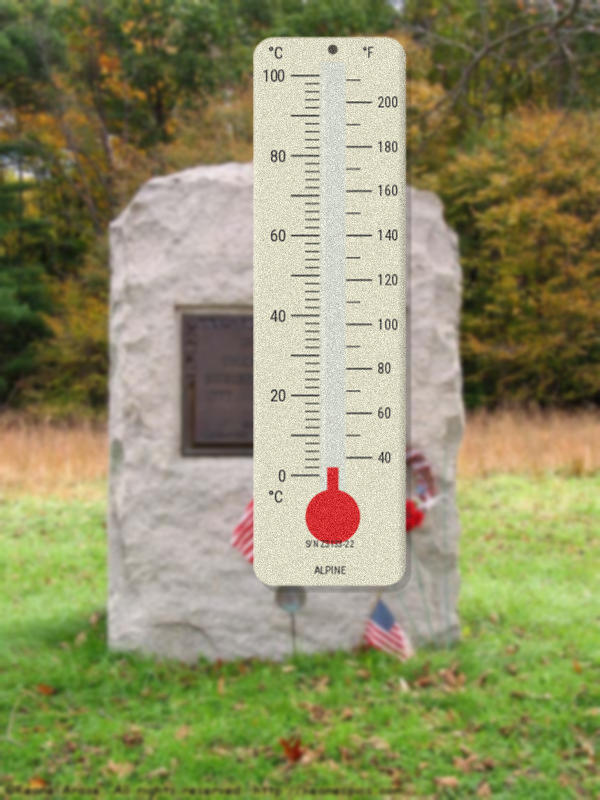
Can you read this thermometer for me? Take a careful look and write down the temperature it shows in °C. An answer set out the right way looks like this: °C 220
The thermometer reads °C 2
